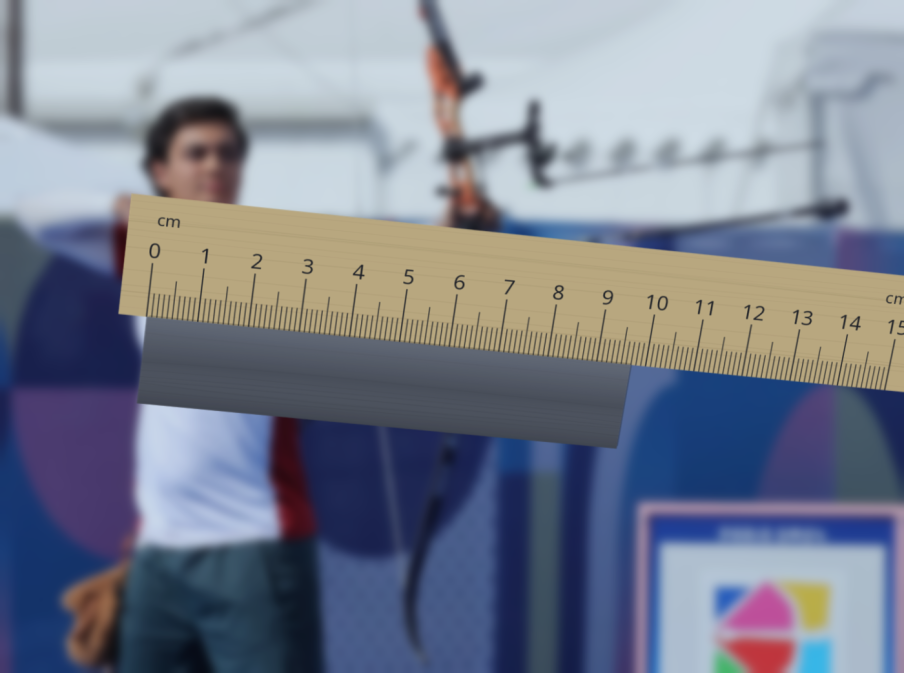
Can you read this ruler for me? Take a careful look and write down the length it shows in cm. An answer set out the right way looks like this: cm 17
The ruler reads cm 9.7
